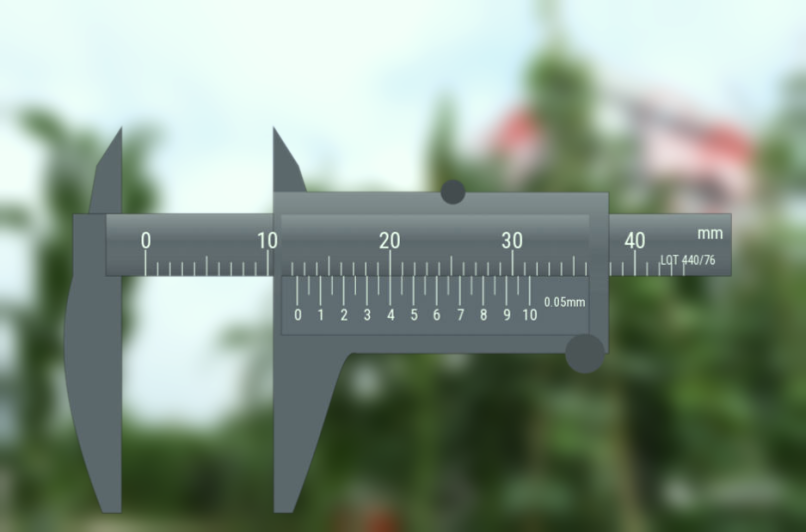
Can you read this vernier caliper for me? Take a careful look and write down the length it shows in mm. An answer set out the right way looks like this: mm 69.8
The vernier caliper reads mm 12.4
